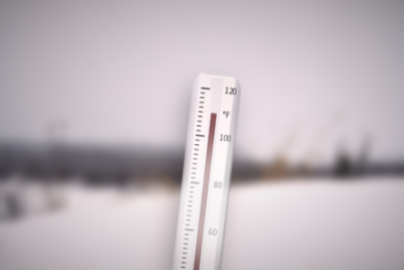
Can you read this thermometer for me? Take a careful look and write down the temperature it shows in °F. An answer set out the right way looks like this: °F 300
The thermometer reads °F 110
